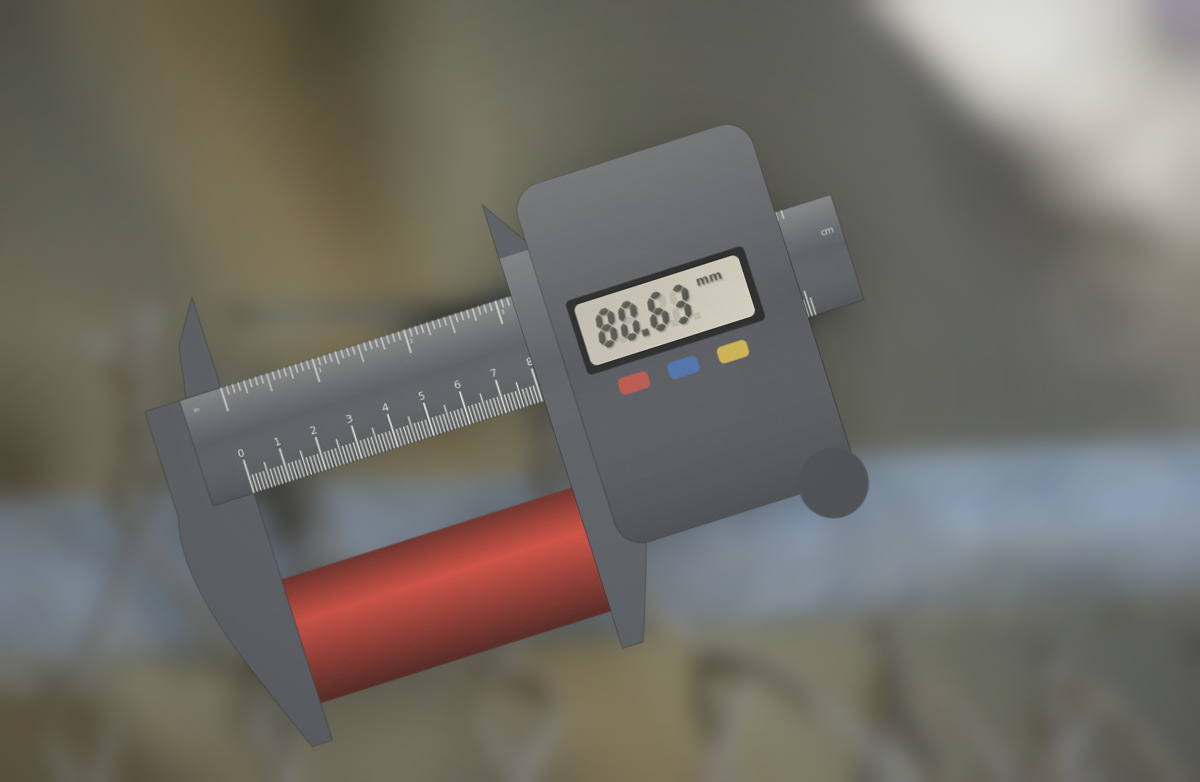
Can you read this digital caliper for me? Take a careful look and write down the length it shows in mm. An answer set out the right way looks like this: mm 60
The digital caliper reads mm 80.63
